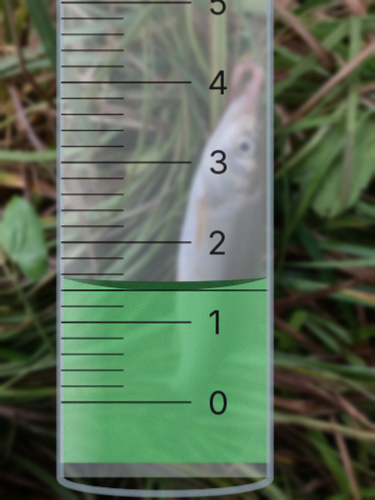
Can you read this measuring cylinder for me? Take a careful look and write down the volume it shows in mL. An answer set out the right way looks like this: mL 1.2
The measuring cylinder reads mL 1.4
